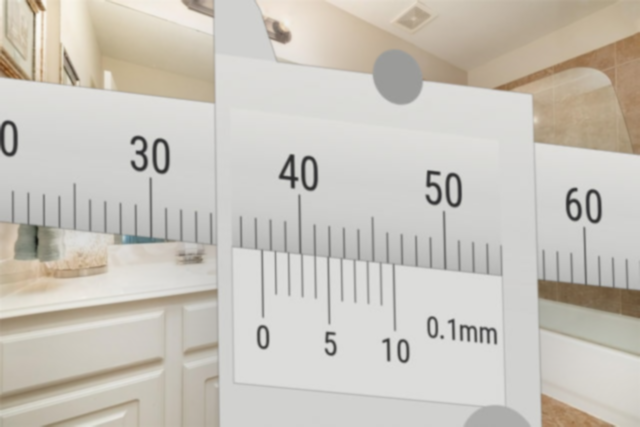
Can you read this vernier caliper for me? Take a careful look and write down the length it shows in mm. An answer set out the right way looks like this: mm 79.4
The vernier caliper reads mm 37.4
